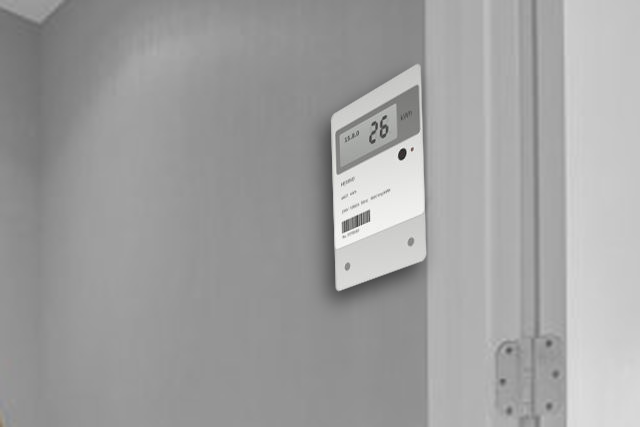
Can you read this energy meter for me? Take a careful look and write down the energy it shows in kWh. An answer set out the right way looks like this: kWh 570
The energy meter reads kWh 26
